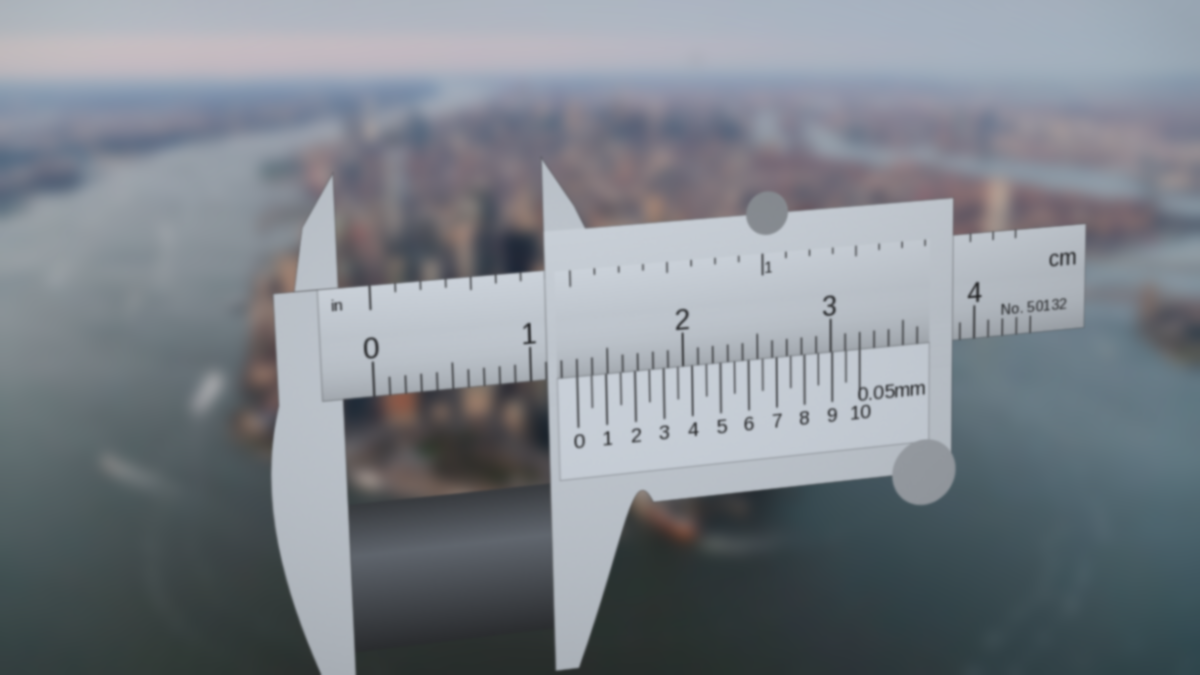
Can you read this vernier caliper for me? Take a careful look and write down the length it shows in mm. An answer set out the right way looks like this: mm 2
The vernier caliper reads mm 13.0
